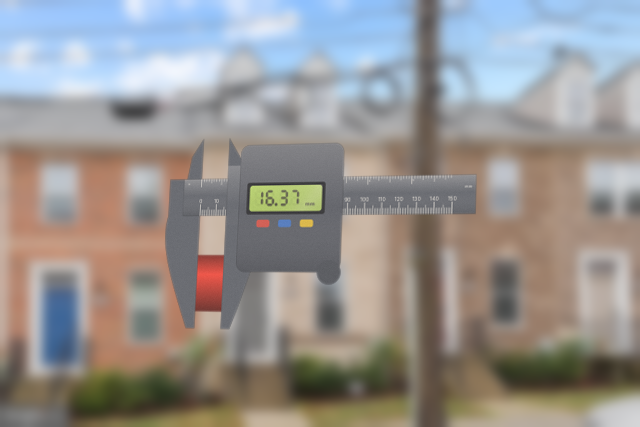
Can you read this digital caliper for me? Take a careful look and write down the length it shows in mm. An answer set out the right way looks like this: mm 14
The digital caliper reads mm 16.37
